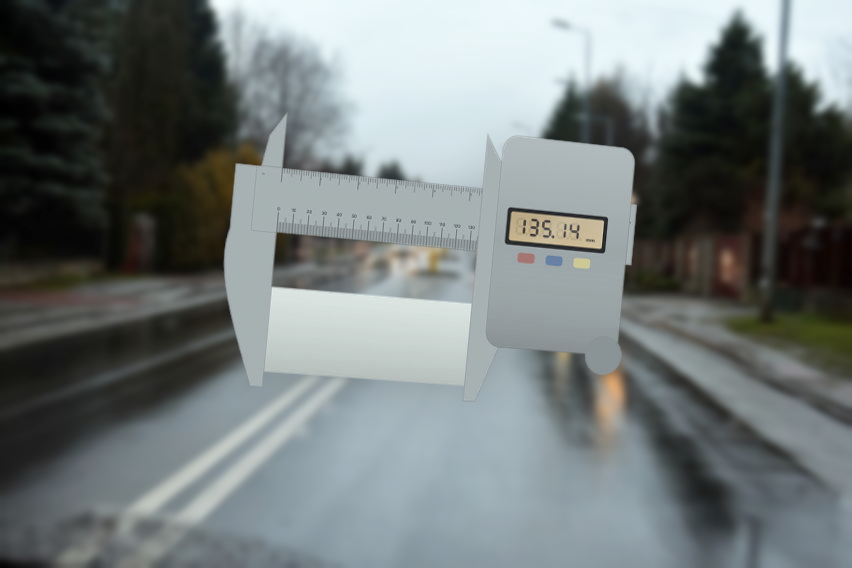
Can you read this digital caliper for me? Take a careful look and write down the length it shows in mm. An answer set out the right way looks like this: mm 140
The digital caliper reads mm 135.14
